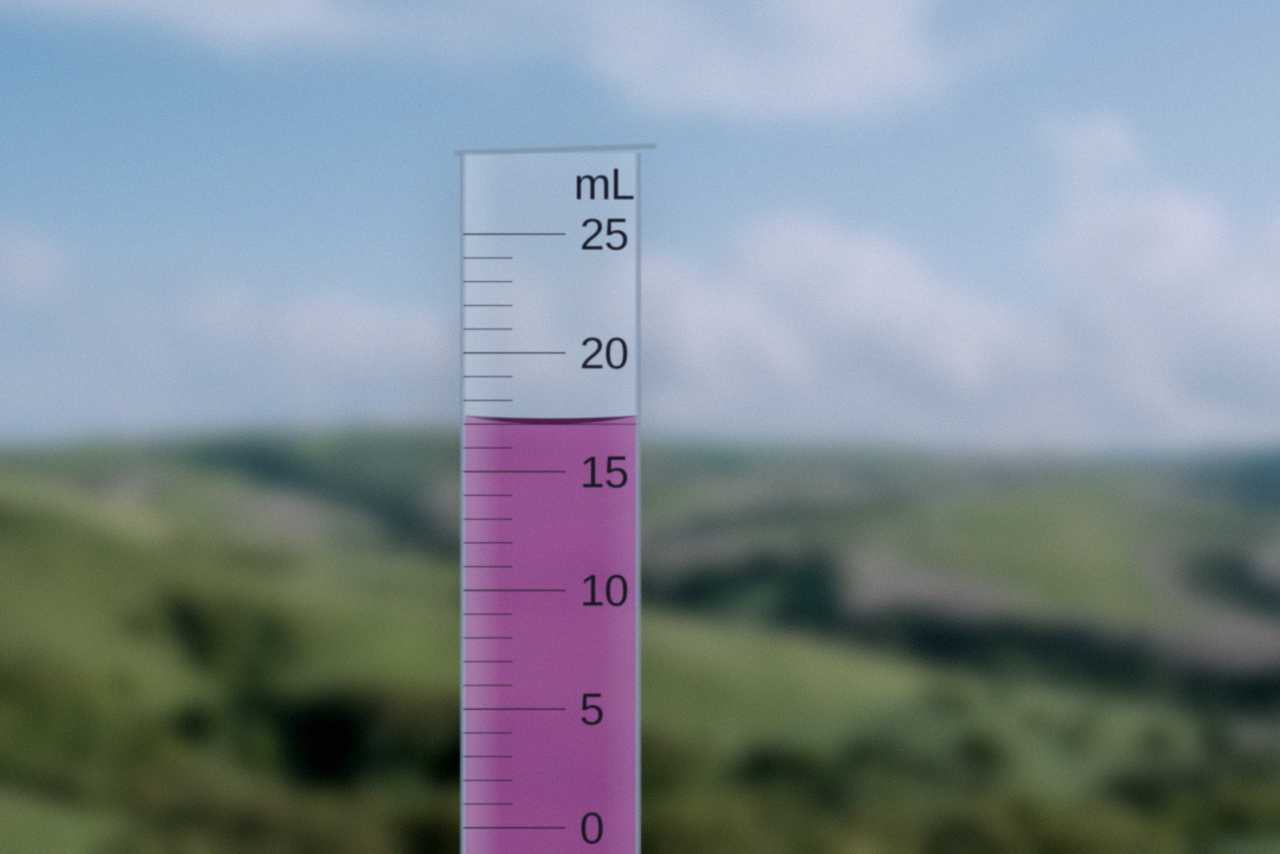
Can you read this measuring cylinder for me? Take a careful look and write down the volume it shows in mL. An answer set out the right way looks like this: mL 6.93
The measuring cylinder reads mL 17
